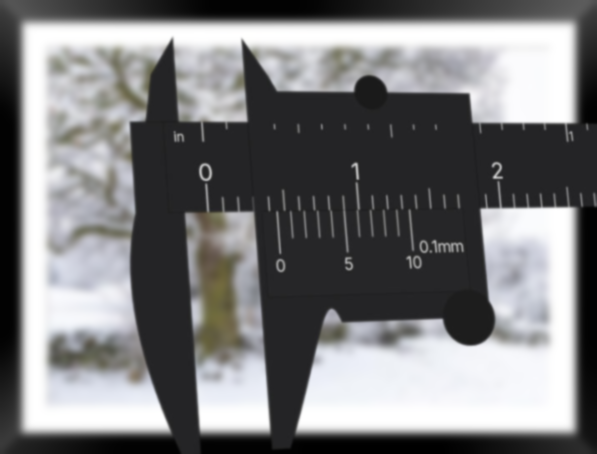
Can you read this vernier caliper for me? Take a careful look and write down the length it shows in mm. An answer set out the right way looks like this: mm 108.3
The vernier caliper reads mm 4.5
